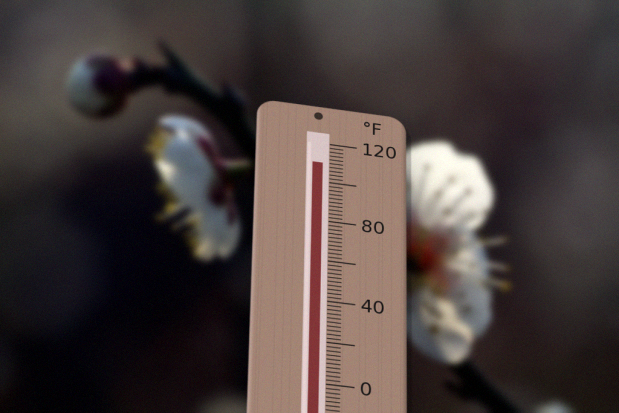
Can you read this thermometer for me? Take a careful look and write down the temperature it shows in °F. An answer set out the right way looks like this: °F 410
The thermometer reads °F 110
